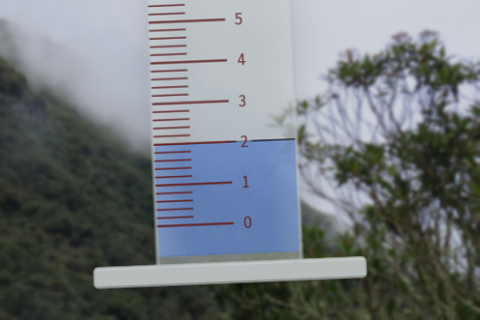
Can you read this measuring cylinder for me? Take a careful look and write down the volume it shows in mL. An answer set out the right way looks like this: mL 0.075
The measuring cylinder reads mL 2
